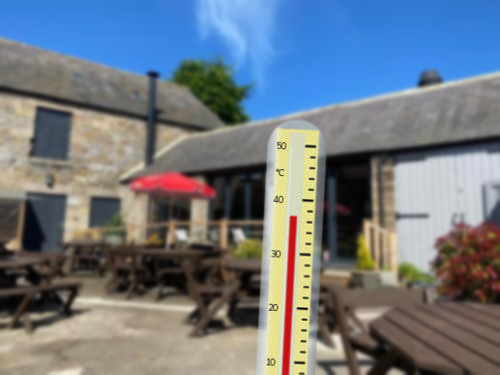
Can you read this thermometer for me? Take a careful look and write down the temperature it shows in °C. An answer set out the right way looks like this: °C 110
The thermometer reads °C 37
